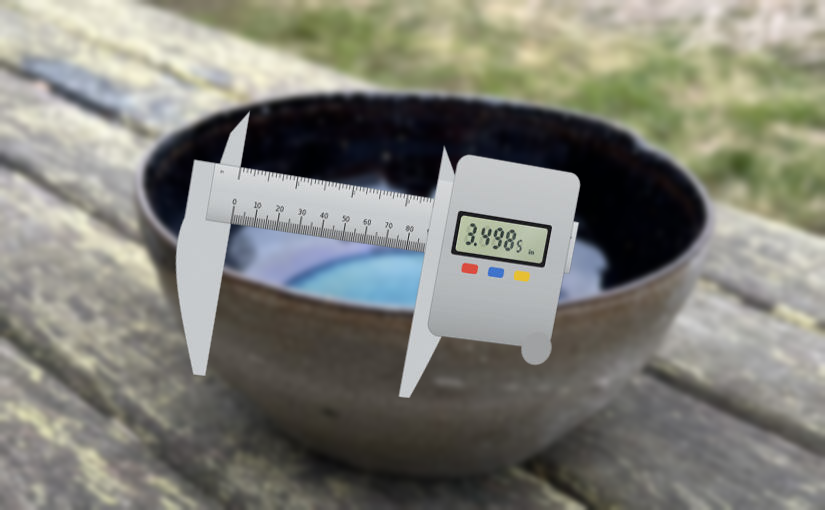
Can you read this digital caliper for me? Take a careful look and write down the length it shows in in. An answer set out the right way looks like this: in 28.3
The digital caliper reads in 3.4985
